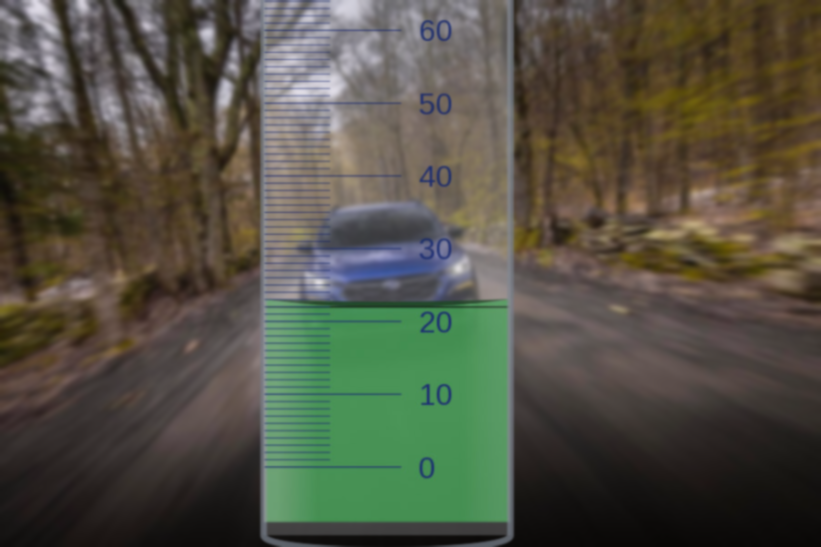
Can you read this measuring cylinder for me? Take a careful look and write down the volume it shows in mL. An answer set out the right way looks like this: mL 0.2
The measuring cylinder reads mL 22
